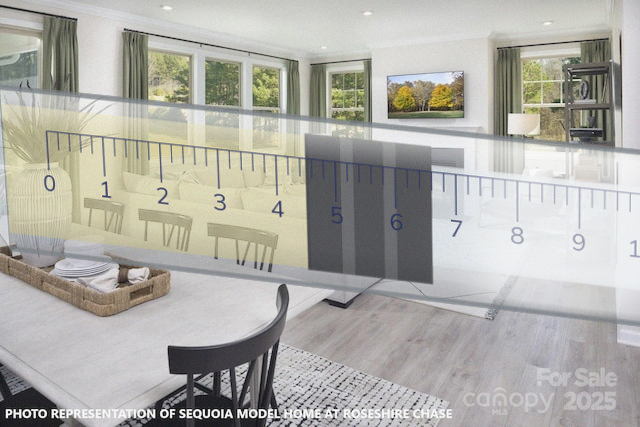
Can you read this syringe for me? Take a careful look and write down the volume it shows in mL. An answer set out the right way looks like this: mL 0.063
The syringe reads mL 4.5
